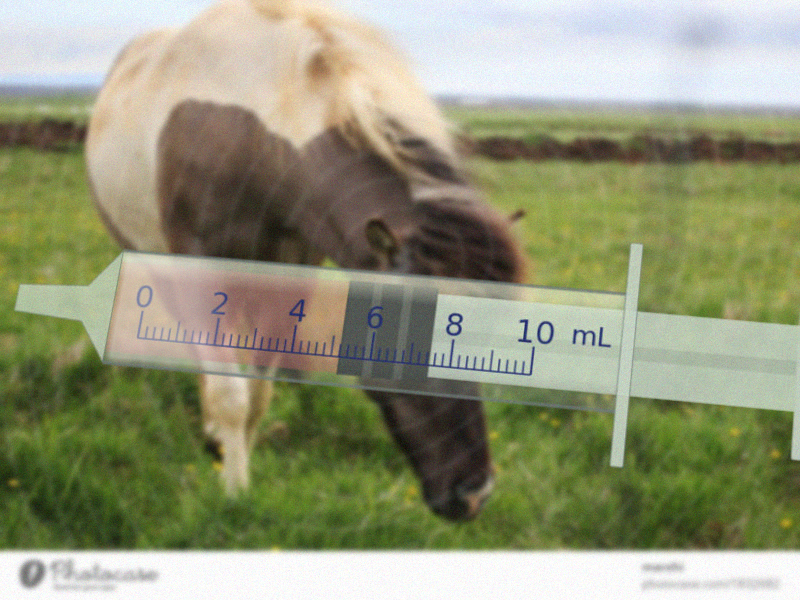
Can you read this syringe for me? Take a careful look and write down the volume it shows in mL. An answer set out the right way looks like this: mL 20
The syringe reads mL 5.2
